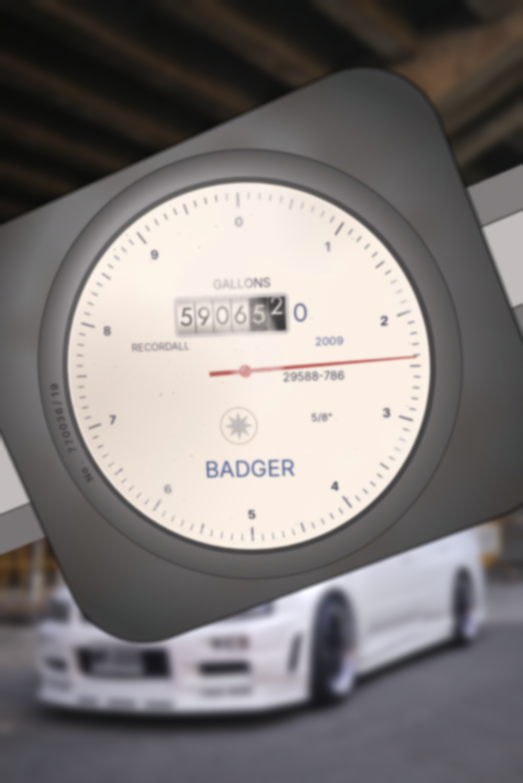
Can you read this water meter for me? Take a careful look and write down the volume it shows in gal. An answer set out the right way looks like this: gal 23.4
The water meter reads gal 5906522.4
